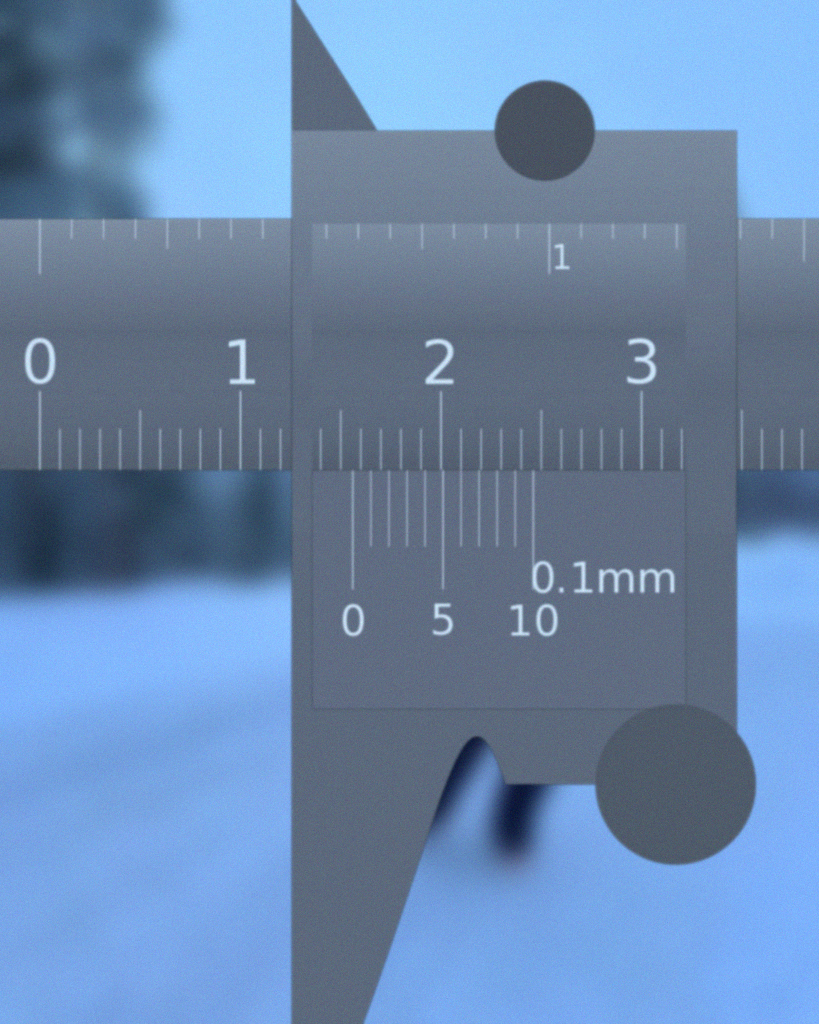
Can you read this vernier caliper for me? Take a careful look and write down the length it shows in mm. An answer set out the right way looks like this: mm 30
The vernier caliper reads mm 15.6
